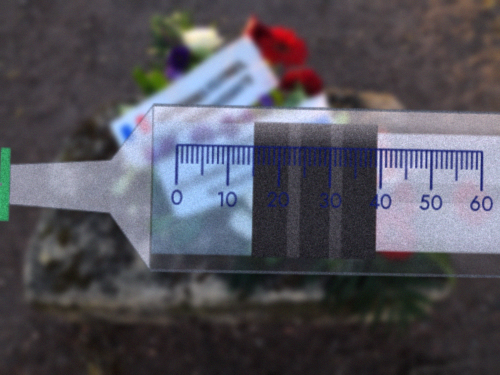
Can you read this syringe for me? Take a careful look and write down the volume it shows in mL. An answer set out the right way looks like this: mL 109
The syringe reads mL 15
